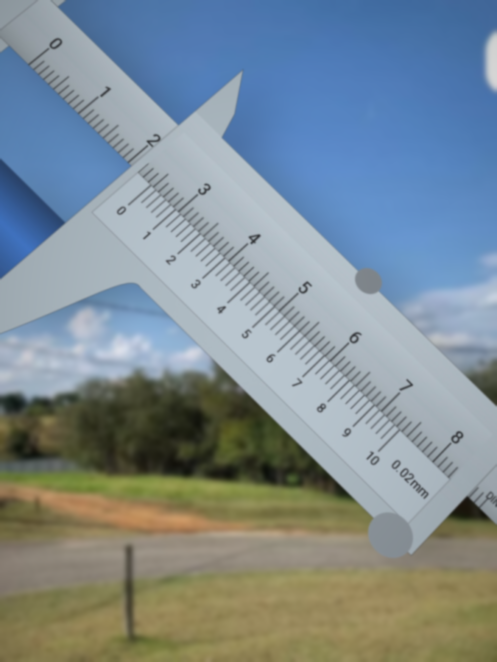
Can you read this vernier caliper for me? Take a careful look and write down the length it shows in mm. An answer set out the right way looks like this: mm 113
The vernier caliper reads mm 24.6
